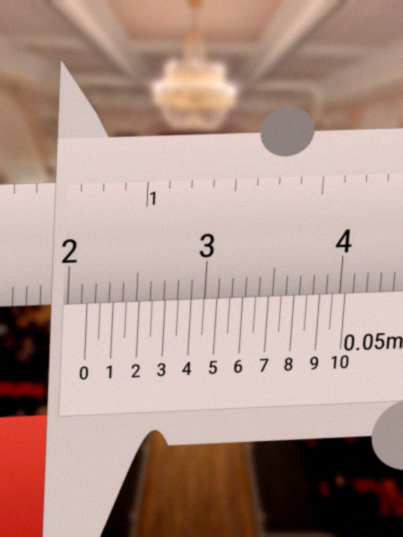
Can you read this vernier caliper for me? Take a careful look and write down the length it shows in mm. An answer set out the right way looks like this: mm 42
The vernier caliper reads mm 21.4
